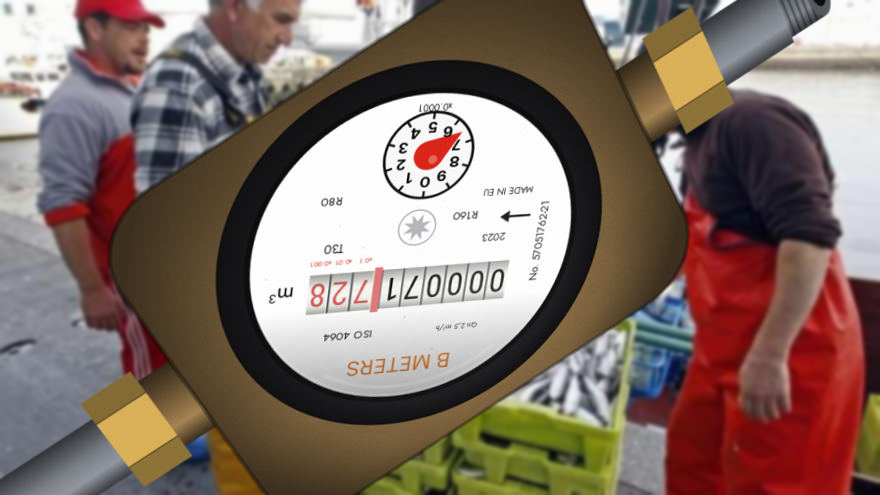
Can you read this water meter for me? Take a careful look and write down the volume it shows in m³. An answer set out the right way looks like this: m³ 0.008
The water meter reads m³ 71.7286
